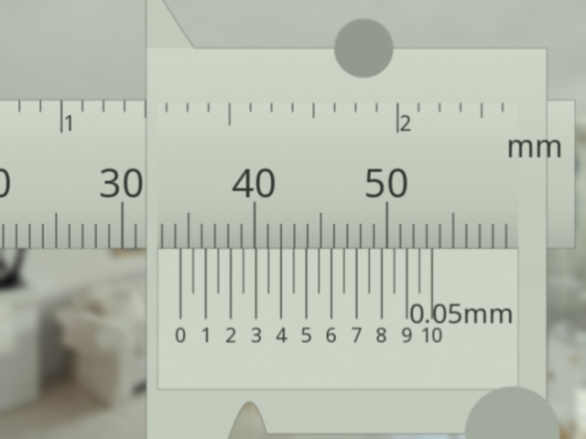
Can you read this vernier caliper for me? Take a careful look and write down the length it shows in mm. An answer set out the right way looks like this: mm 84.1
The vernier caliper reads mm 34.4
